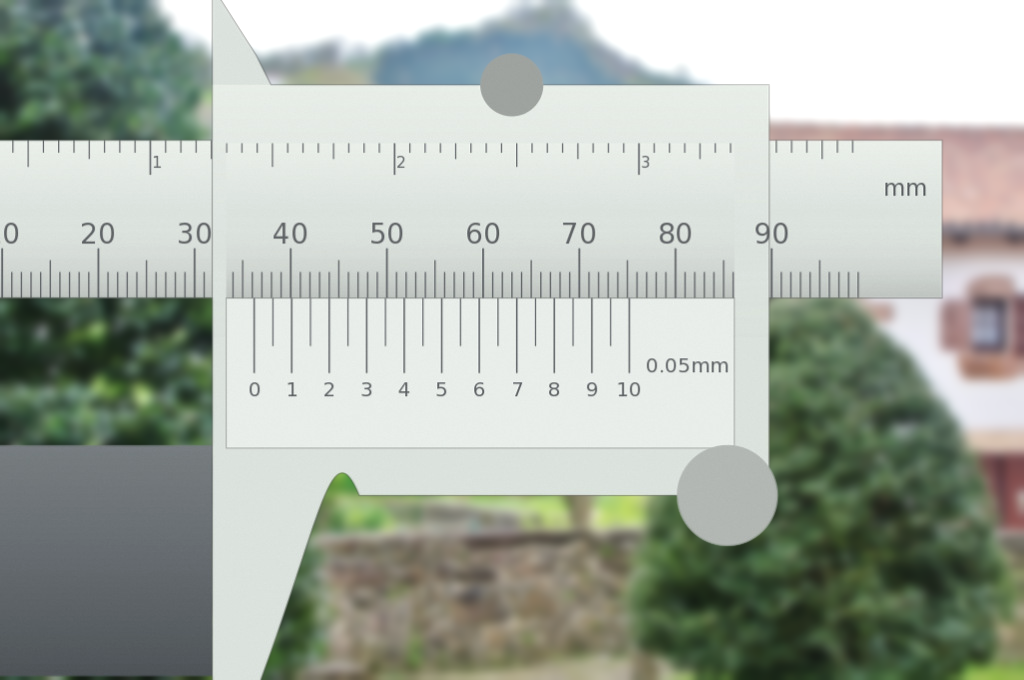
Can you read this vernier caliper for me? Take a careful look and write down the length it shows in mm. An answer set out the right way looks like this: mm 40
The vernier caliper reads mm 36.2
